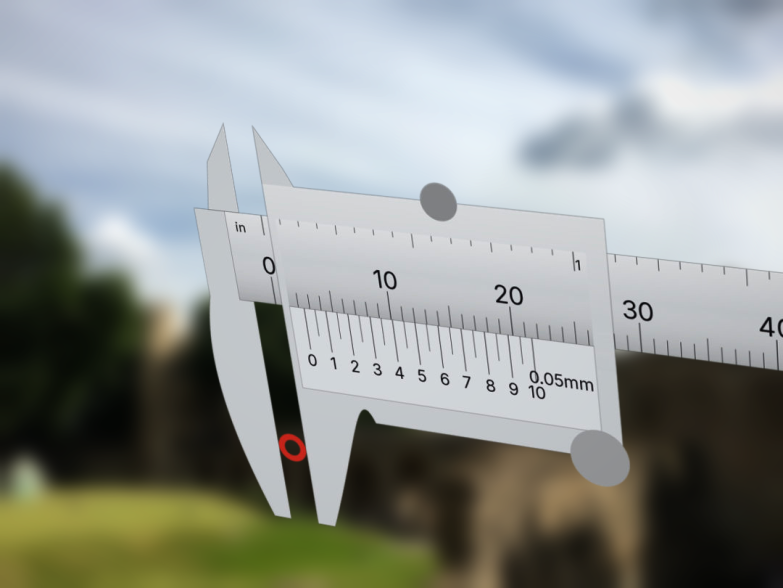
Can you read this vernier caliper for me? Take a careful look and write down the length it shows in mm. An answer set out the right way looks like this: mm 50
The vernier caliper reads mm 2.5
